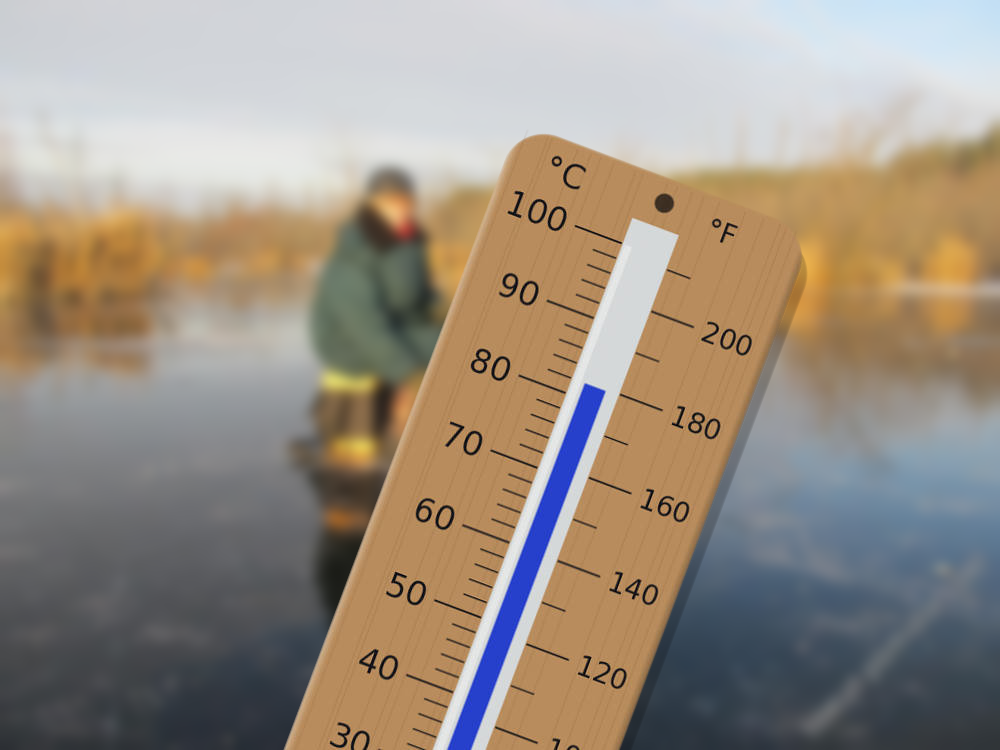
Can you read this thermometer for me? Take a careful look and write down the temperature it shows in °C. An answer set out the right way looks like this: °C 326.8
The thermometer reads °C 82
